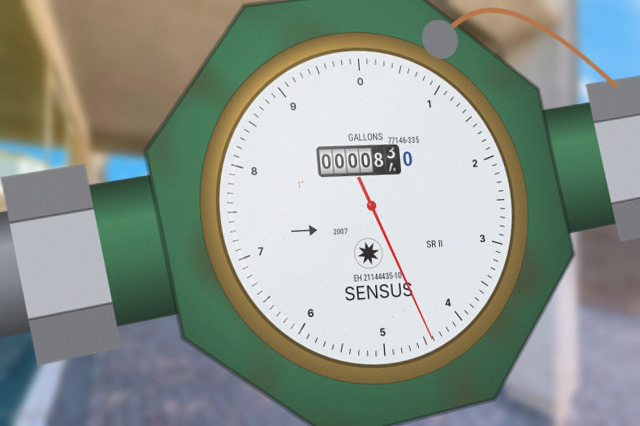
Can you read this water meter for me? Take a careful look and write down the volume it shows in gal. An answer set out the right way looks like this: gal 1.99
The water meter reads gal 834.4
